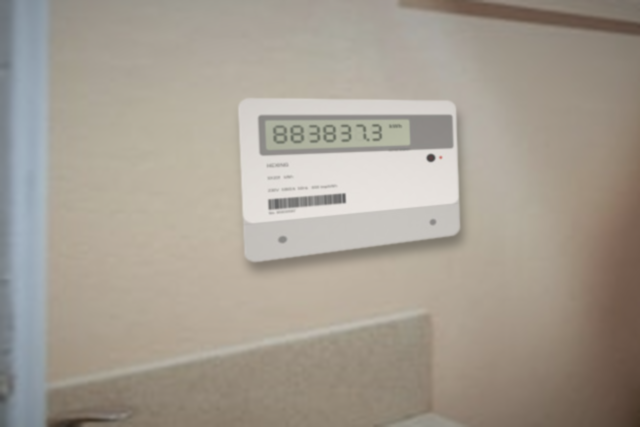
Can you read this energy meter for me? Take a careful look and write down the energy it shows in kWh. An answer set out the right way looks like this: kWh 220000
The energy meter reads kWh 883837.3
